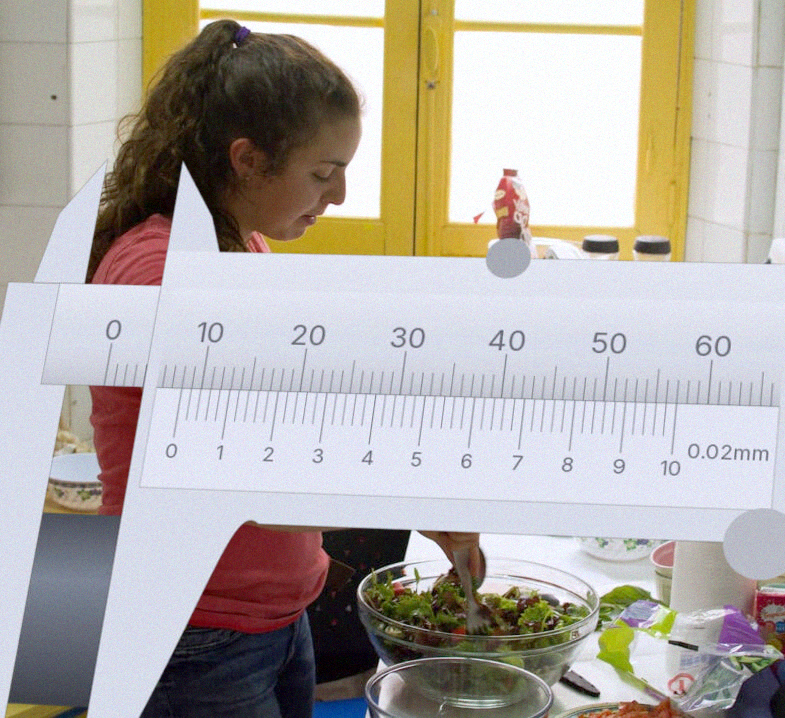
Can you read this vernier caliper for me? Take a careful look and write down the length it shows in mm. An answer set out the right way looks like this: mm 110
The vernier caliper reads mm 8.0
